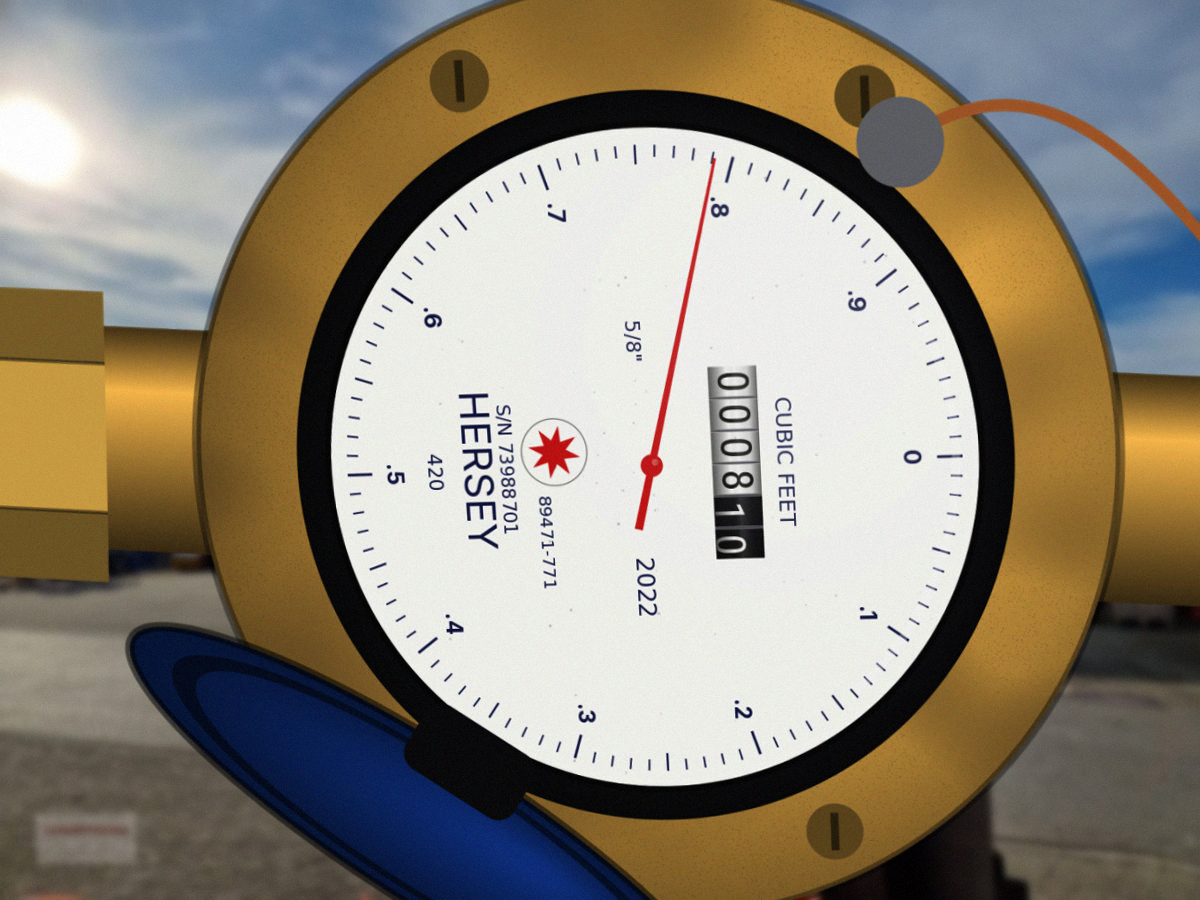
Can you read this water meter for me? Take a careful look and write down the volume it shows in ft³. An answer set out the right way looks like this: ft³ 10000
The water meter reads ft³ 809.79
